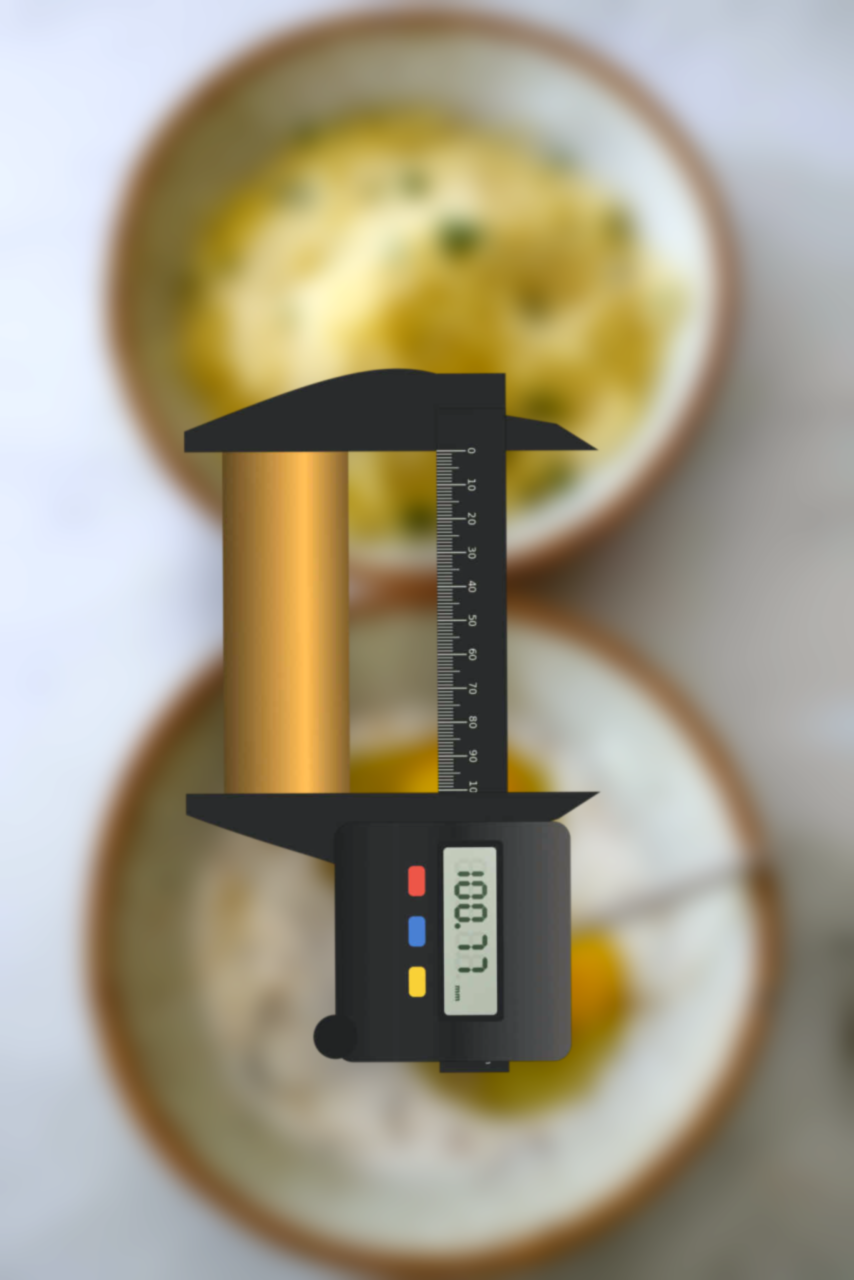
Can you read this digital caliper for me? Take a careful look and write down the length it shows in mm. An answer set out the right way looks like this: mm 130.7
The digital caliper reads mm 100.77
